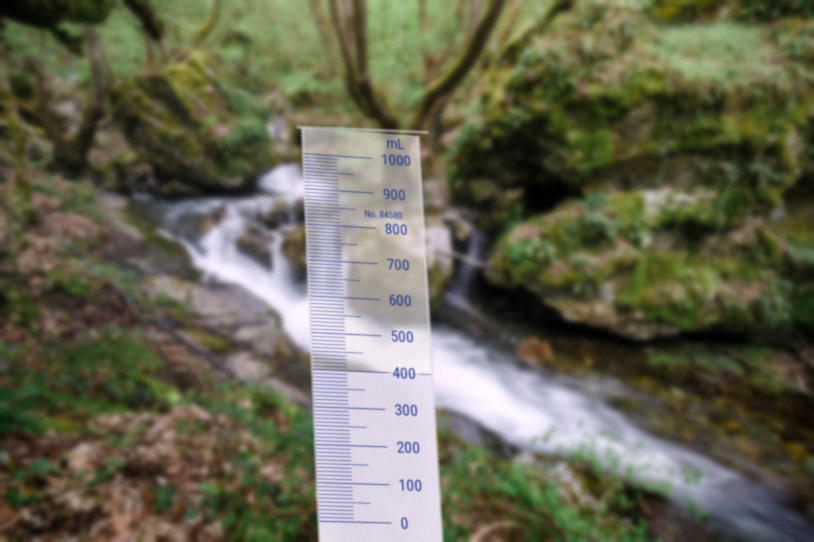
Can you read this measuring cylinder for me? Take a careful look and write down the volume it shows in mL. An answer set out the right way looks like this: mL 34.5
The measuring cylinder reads mL 400
